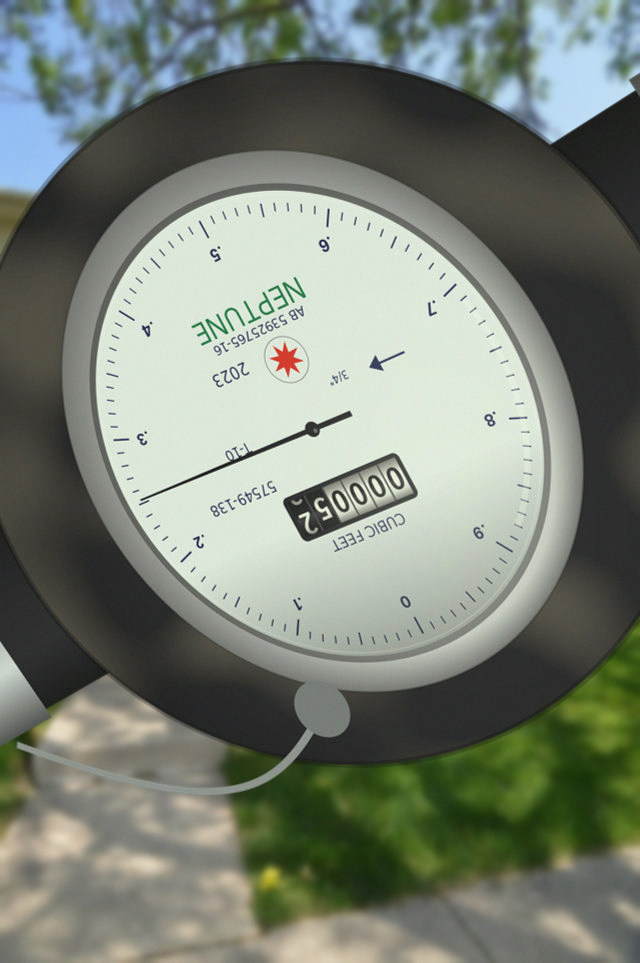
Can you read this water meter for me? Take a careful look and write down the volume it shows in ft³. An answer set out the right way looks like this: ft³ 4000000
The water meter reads ft³ 52.25
